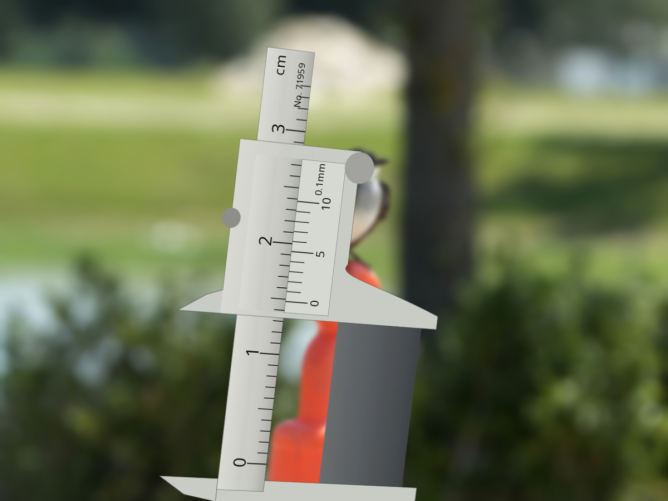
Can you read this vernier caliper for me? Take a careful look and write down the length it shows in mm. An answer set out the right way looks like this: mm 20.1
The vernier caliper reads mm 14.8
